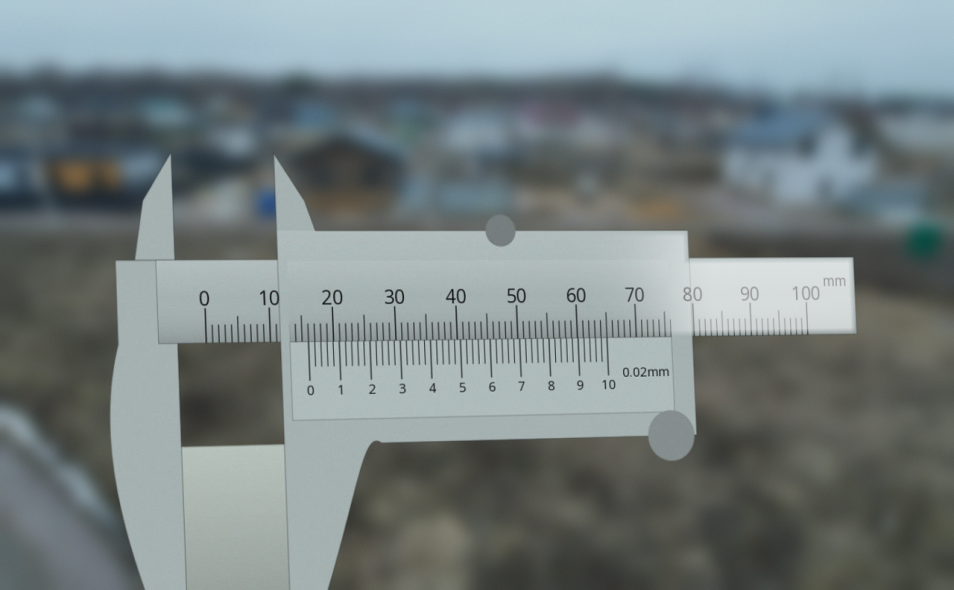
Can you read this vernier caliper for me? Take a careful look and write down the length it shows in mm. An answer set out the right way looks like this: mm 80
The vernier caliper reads mm 16.0
